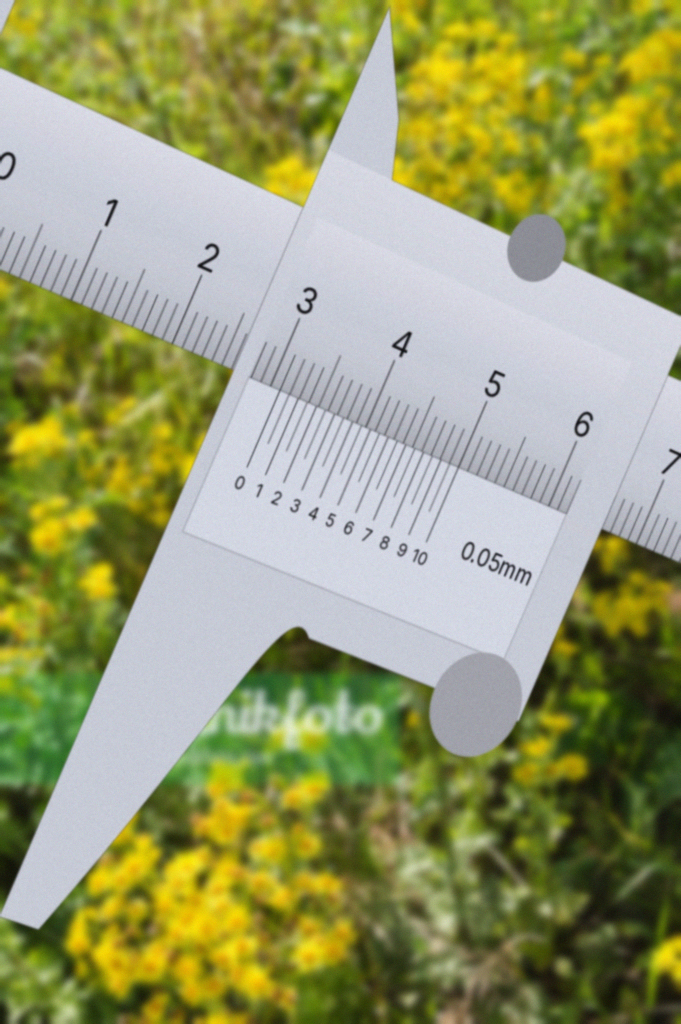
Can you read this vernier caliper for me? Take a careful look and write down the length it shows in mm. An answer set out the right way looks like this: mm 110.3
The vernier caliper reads mm 31.0
